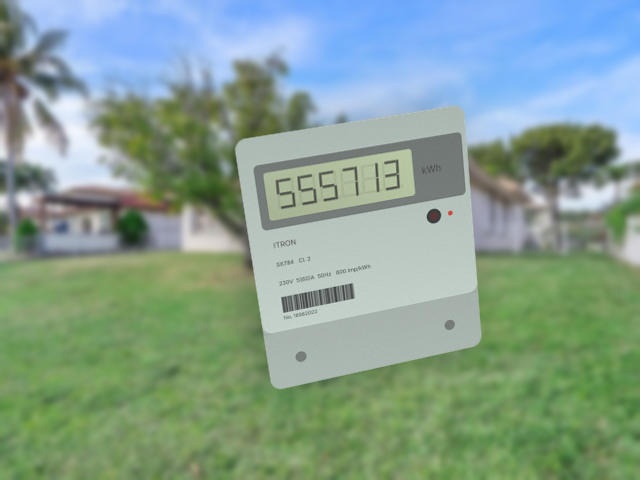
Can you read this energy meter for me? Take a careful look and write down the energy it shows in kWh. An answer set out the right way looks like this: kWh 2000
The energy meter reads kWh 555713
